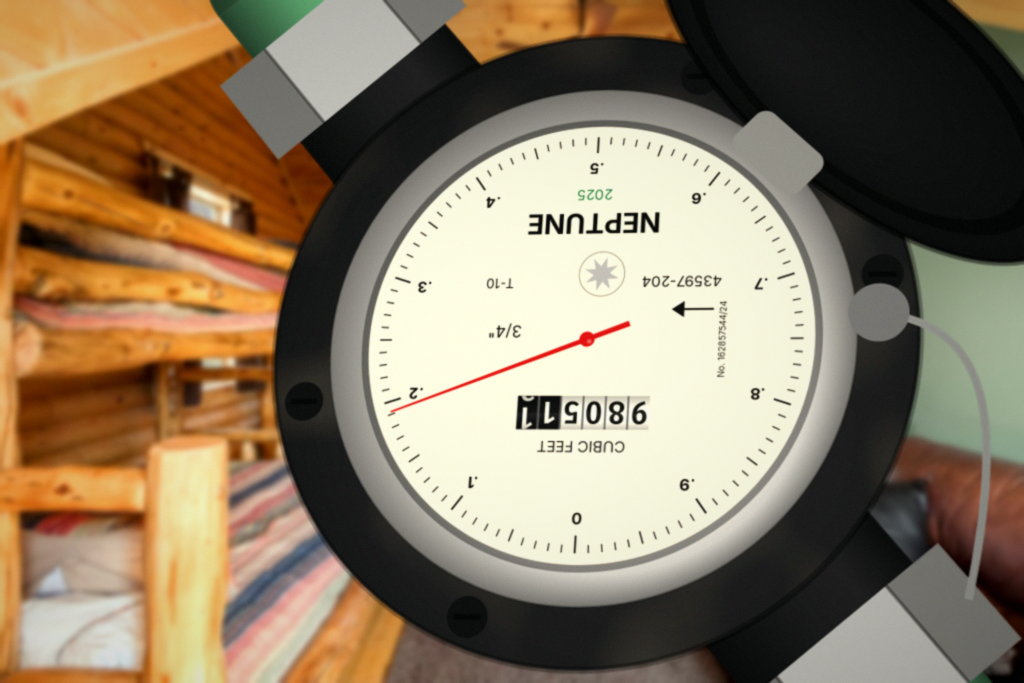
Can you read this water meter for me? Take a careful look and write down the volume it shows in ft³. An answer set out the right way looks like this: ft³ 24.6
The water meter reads ft³ 980511.19
